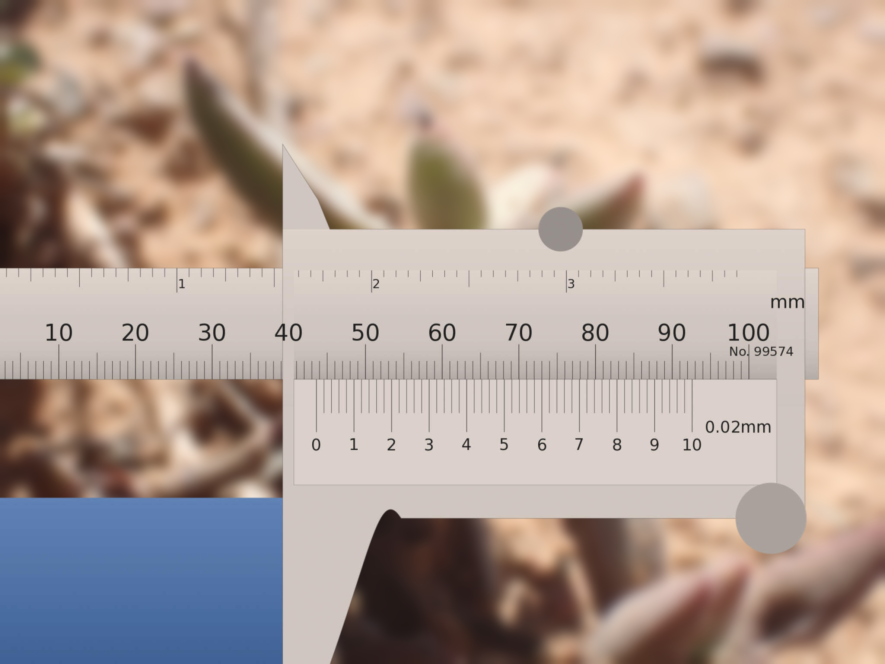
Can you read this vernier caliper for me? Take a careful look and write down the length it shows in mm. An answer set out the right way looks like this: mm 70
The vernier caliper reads mm 43.6
